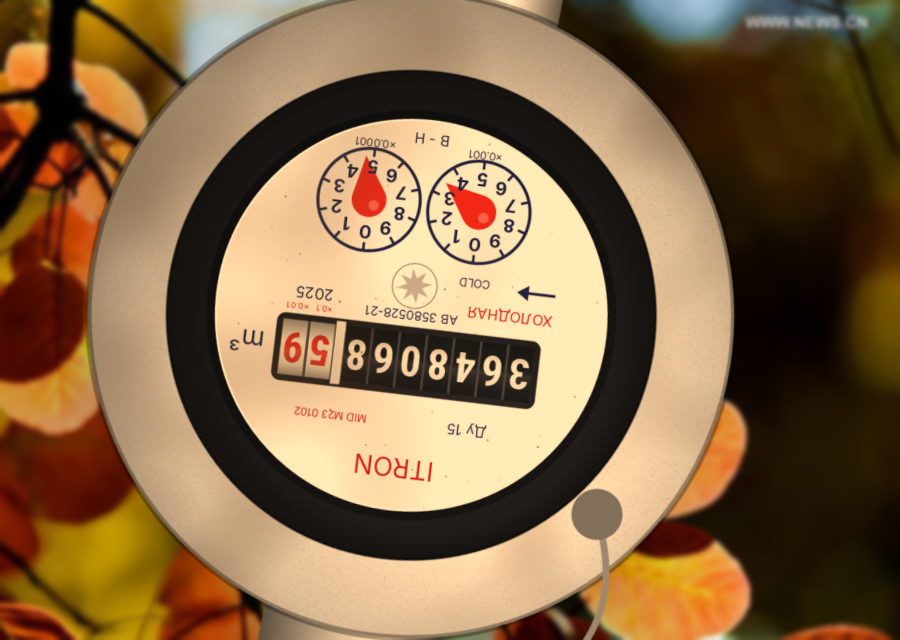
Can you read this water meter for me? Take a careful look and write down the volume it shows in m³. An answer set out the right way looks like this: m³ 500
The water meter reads m³ 3648068.5934
